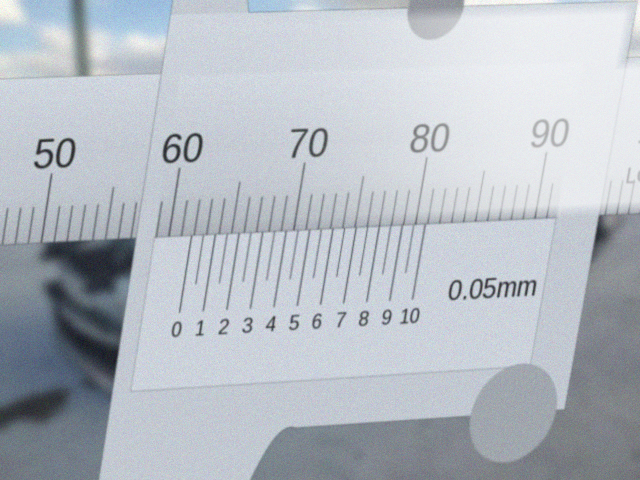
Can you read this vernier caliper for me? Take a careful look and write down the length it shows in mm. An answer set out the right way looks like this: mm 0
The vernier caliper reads mm 61.8
